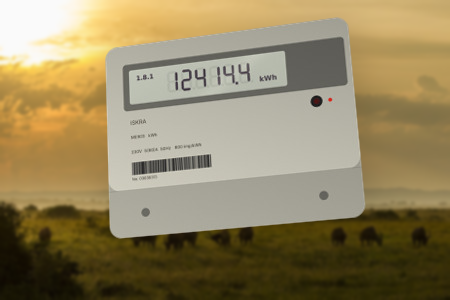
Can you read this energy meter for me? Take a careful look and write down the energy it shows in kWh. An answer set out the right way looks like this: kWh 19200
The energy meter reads kWh 12414.4
